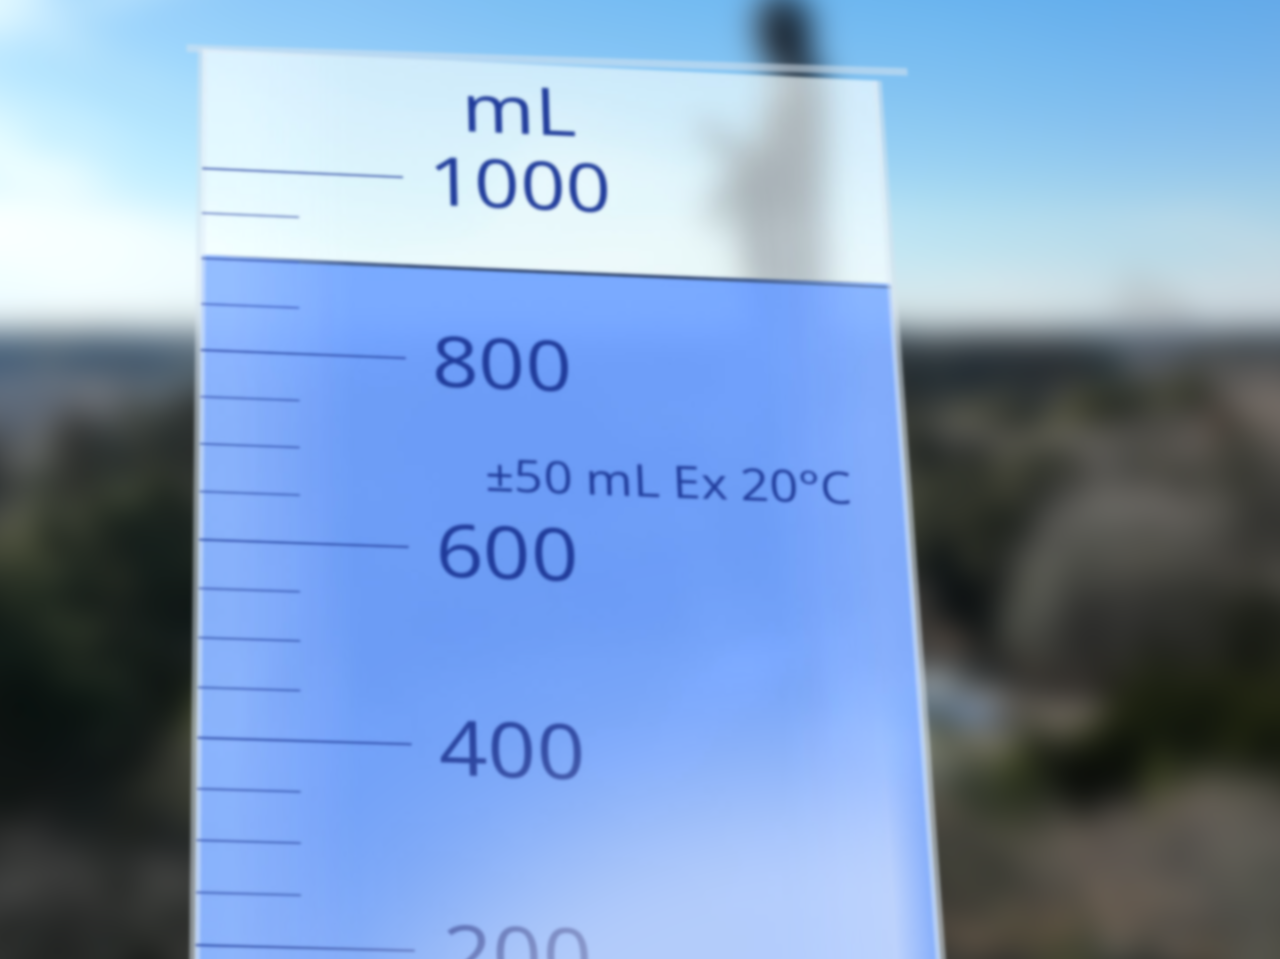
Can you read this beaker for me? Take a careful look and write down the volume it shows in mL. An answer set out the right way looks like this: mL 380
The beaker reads mL 900
